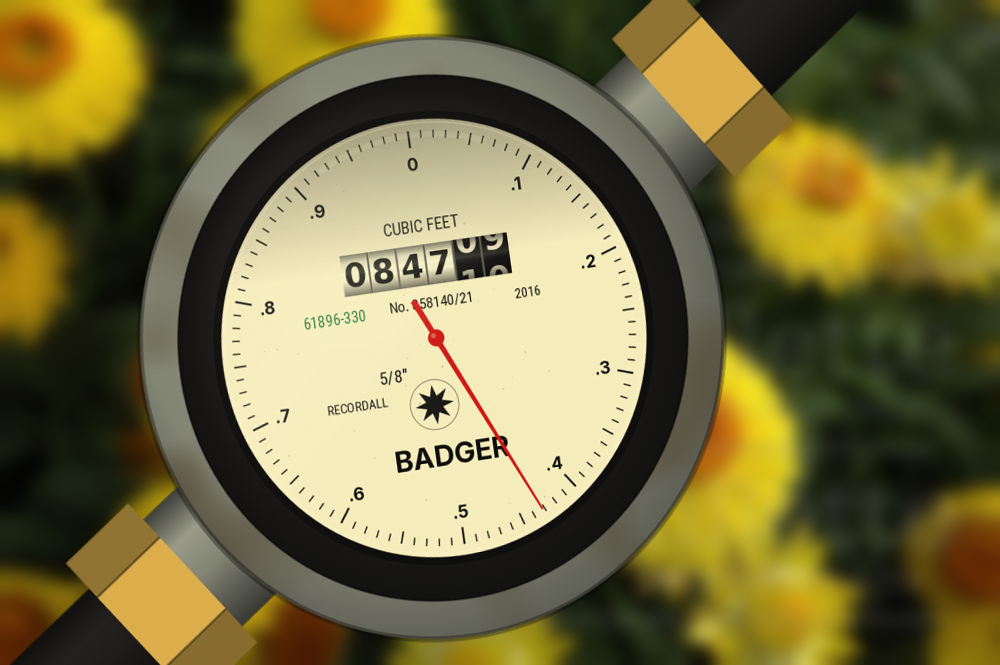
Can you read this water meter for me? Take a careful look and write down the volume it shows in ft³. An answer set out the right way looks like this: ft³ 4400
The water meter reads ft³ 84709.43
